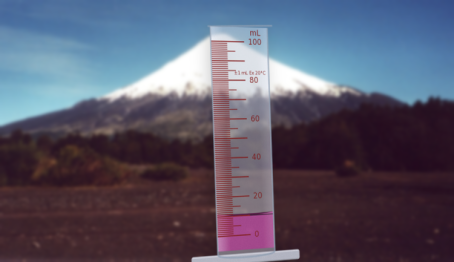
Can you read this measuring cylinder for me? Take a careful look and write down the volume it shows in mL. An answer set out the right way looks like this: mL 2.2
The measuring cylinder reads mL 10
